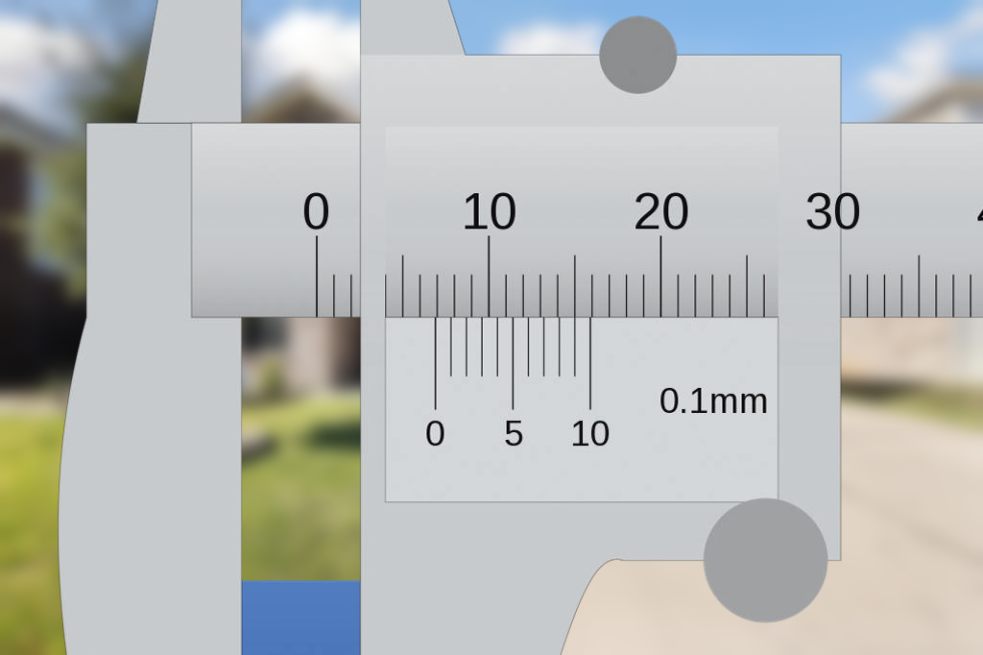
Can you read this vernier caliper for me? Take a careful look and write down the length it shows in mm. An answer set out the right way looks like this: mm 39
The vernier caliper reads mm 6.9
